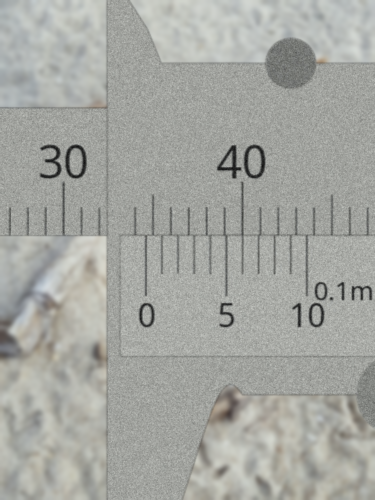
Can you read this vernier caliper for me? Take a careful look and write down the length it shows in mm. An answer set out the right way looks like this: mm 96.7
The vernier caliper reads mm 34.6
